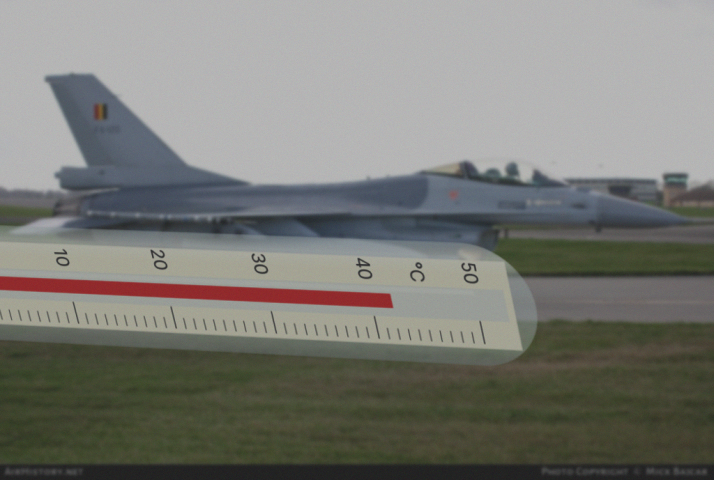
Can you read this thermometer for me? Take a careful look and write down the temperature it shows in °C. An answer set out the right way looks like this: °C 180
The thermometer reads °C 42
